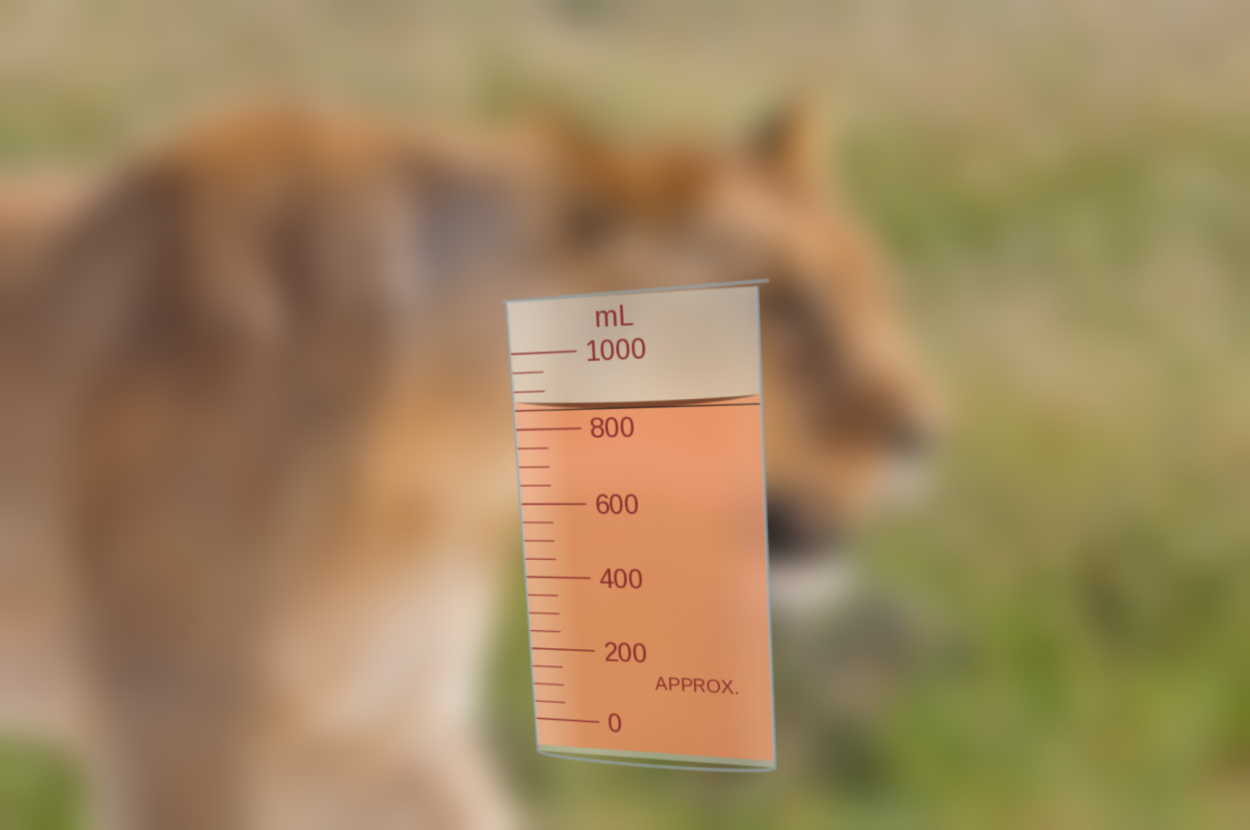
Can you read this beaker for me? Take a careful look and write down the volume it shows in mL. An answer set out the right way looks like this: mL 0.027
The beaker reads mL 850
